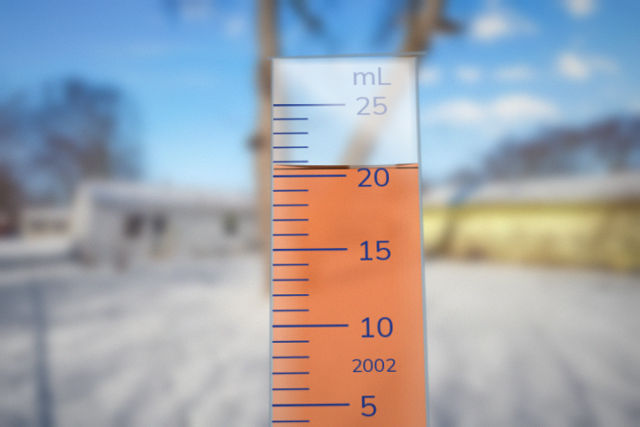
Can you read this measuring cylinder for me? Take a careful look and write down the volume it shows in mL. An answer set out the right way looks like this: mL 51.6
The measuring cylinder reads mL 20.5
